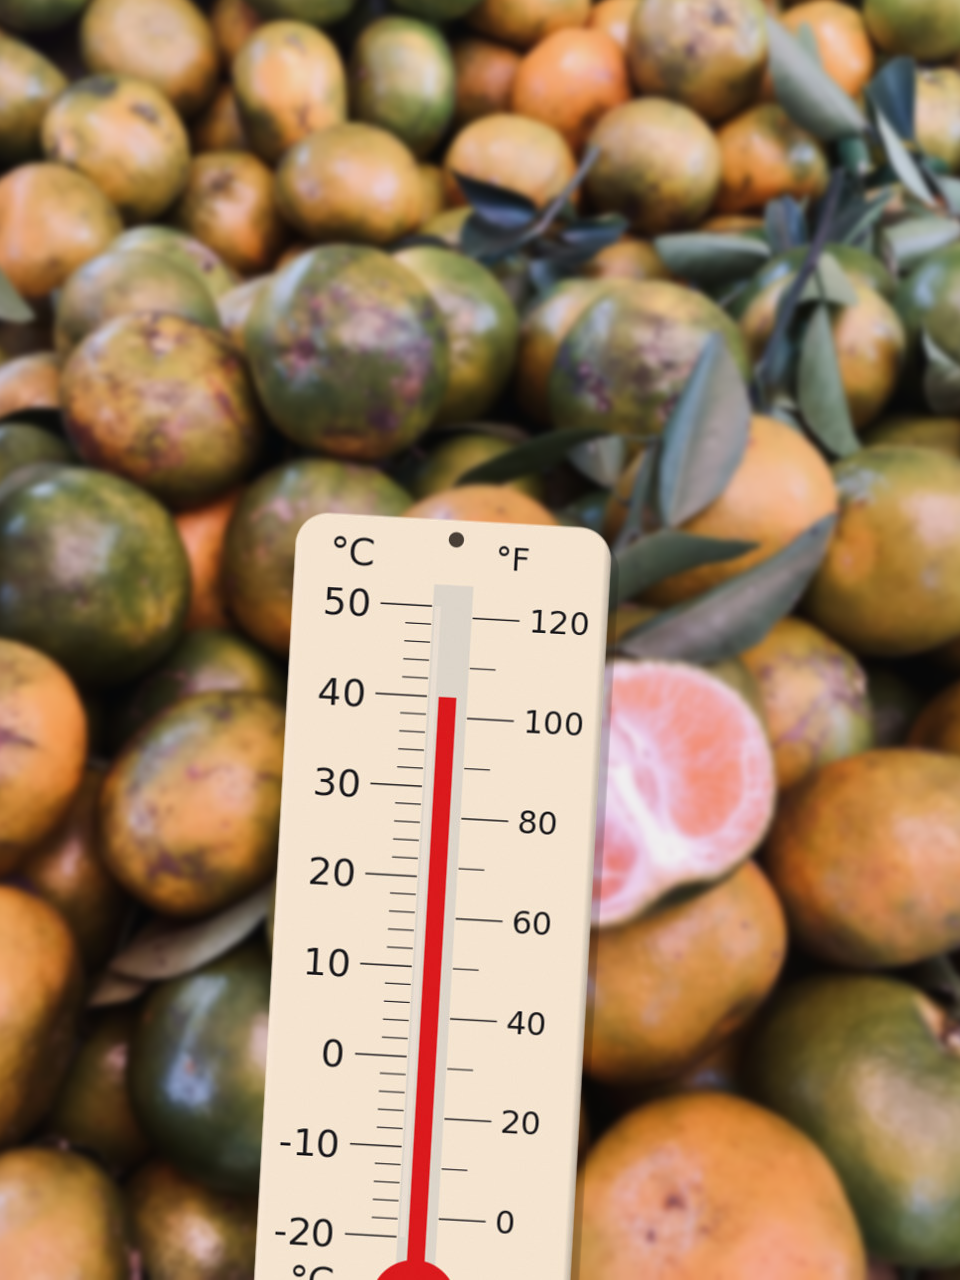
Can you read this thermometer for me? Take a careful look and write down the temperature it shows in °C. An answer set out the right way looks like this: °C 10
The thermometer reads °C 40
